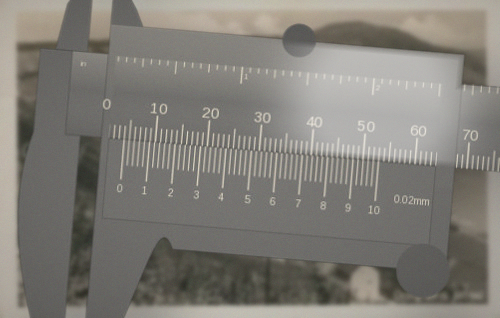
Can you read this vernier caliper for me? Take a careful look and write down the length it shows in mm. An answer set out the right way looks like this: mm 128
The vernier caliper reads mm 4.0
